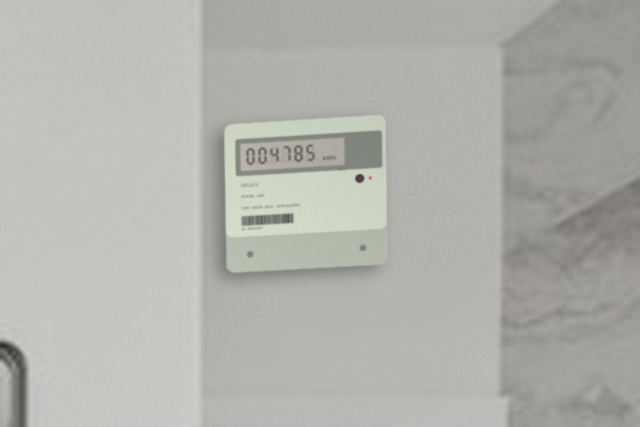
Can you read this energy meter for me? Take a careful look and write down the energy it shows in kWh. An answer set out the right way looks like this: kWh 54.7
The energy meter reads kWh 4785
